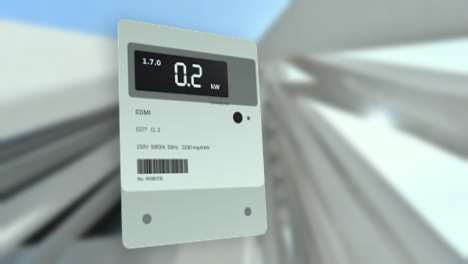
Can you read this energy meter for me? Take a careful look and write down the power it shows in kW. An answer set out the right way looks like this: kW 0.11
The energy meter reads kW 0.2
